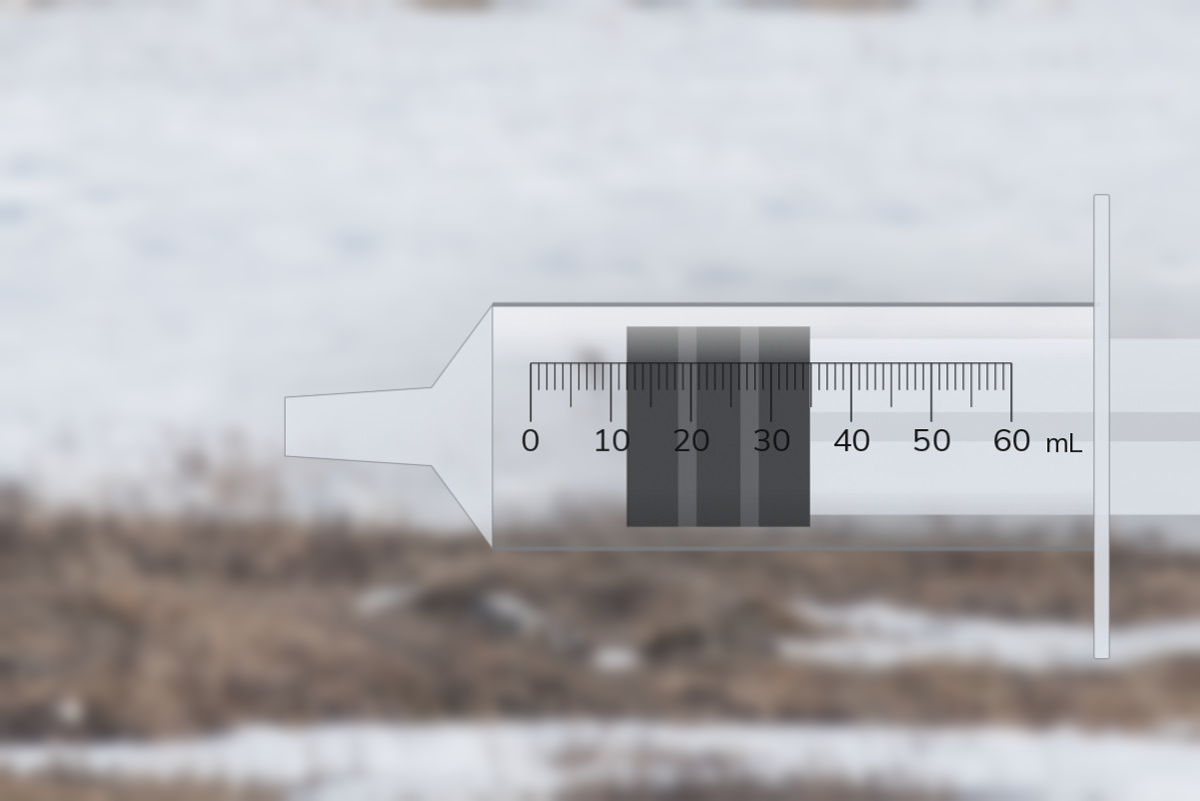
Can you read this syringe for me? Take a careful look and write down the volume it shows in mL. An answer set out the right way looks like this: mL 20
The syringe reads mL 12
